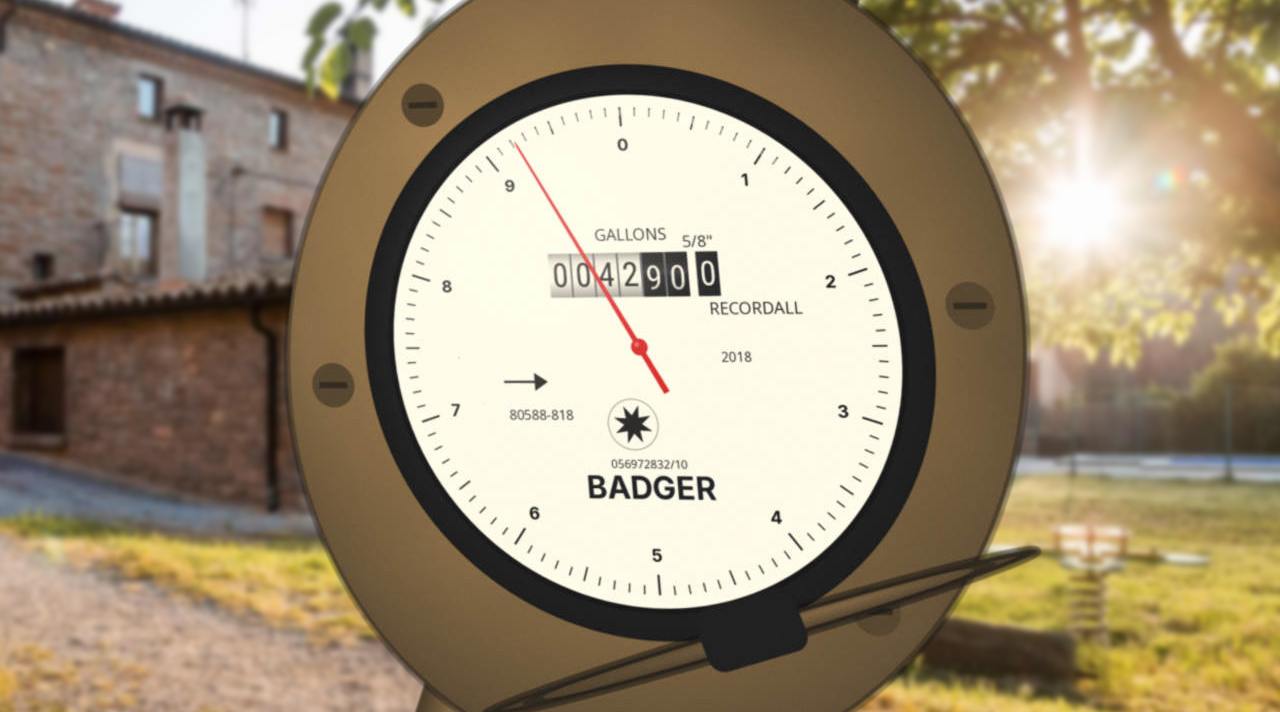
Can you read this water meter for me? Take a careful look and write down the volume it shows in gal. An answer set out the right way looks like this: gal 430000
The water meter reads gal 42899.2
